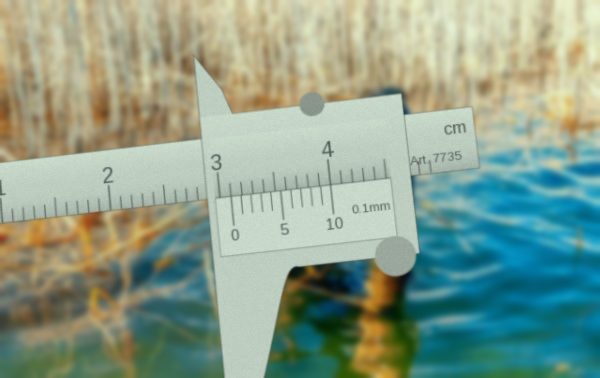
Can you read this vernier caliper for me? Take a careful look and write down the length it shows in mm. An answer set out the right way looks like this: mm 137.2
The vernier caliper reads mm 31.0
